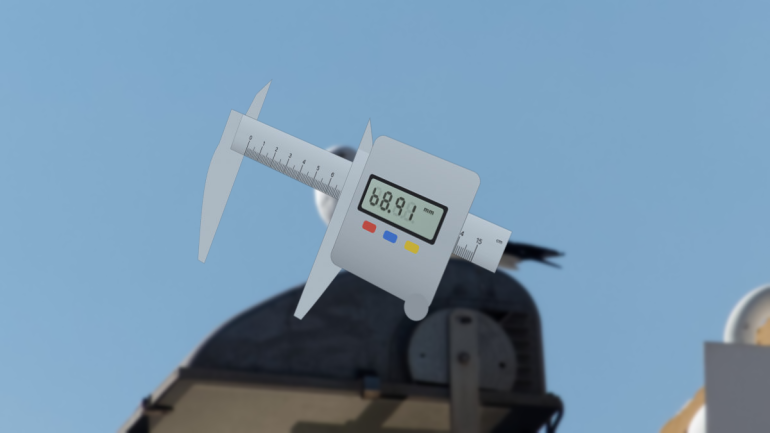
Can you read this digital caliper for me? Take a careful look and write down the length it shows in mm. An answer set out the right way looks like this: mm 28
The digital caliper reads mm 68.91
